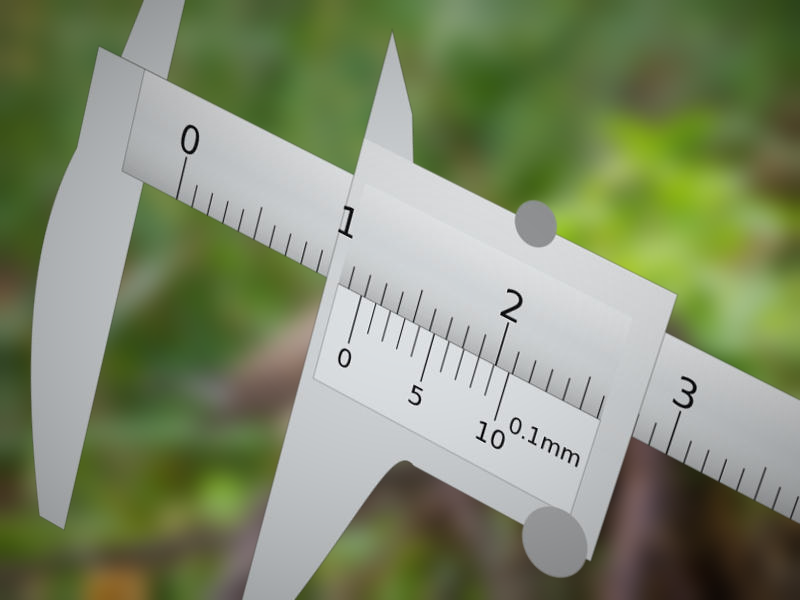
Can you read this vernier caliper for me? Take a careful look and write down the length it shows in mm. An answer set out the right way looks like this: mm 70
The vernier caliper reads mm 11.8
